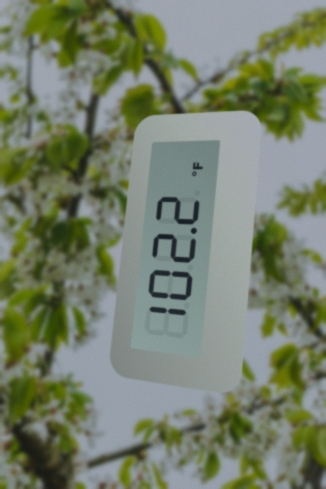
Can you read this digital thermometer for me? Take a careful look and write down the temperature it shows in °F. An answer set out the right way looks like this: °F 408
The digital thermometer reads °F 102.2
